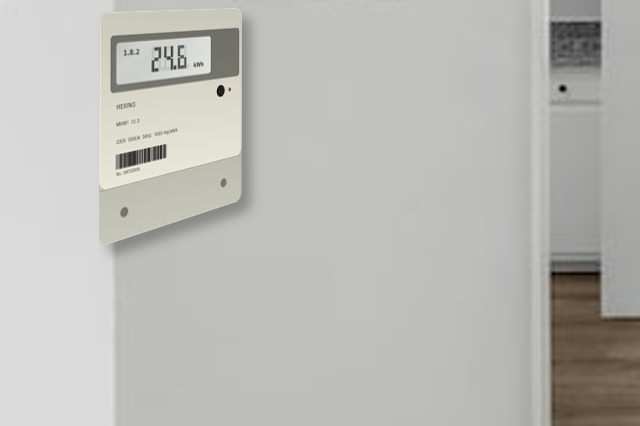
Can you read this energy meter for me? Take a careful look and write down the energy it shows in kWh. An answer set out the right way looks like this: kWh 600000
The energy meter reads kWh 24.6
